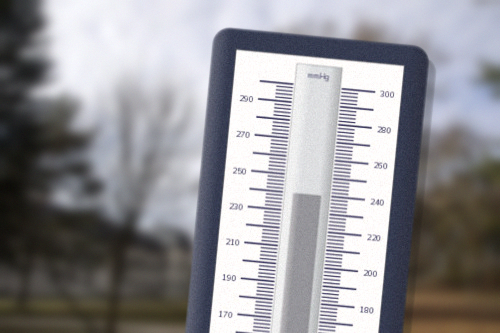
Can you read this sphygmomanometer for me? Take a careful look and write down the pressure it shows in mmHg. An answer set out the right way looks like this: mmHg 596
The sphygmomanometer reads mmHg 240
